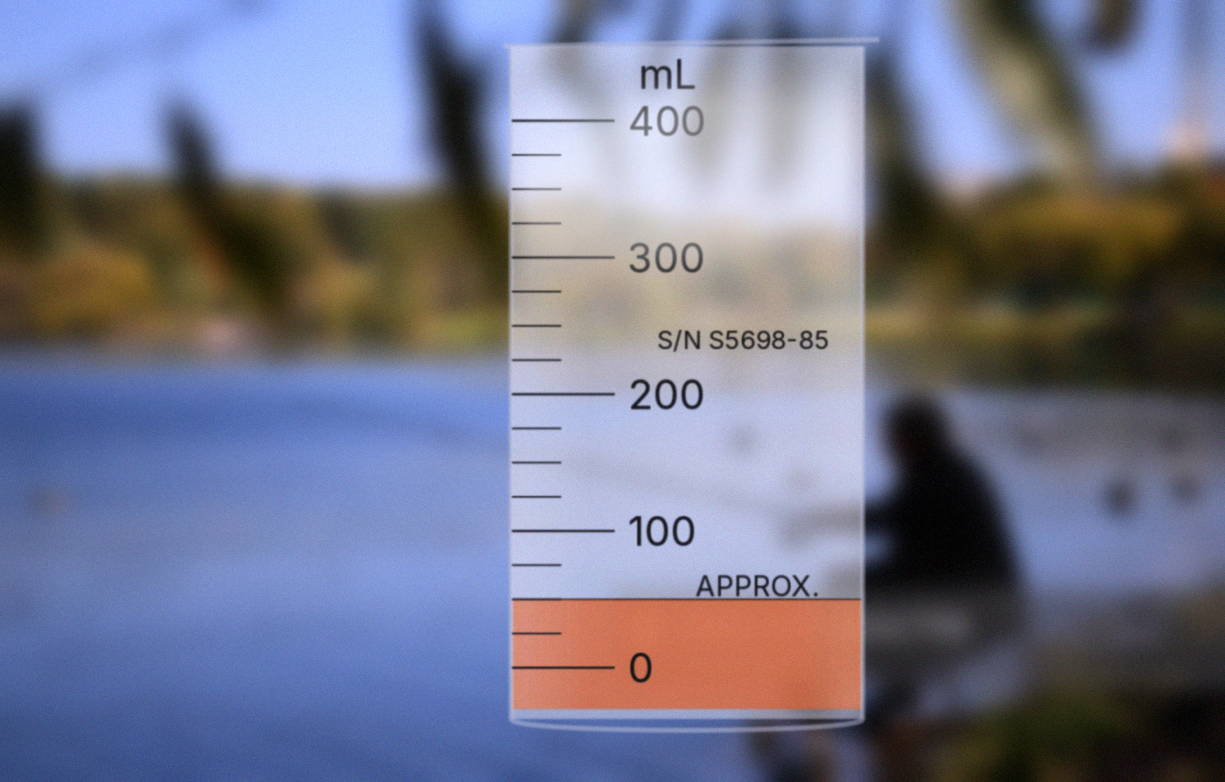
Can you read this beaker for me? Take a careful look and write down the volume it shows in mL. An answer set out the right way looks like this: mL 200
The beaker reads mL 50
